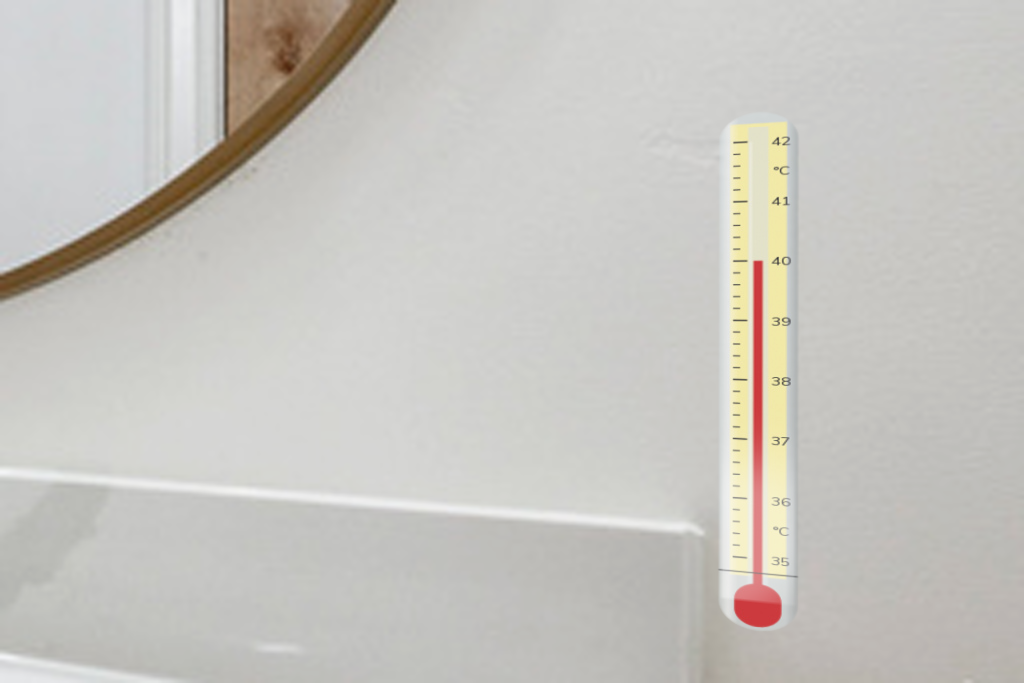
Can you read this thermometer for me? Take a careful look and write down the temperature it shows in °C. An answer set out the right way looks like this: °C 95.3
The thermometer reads °C 40
